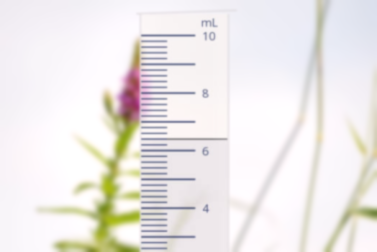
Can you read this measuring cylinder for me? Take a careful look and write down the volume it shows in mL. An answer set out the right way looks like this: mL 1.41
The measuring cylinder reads mL 6.4
